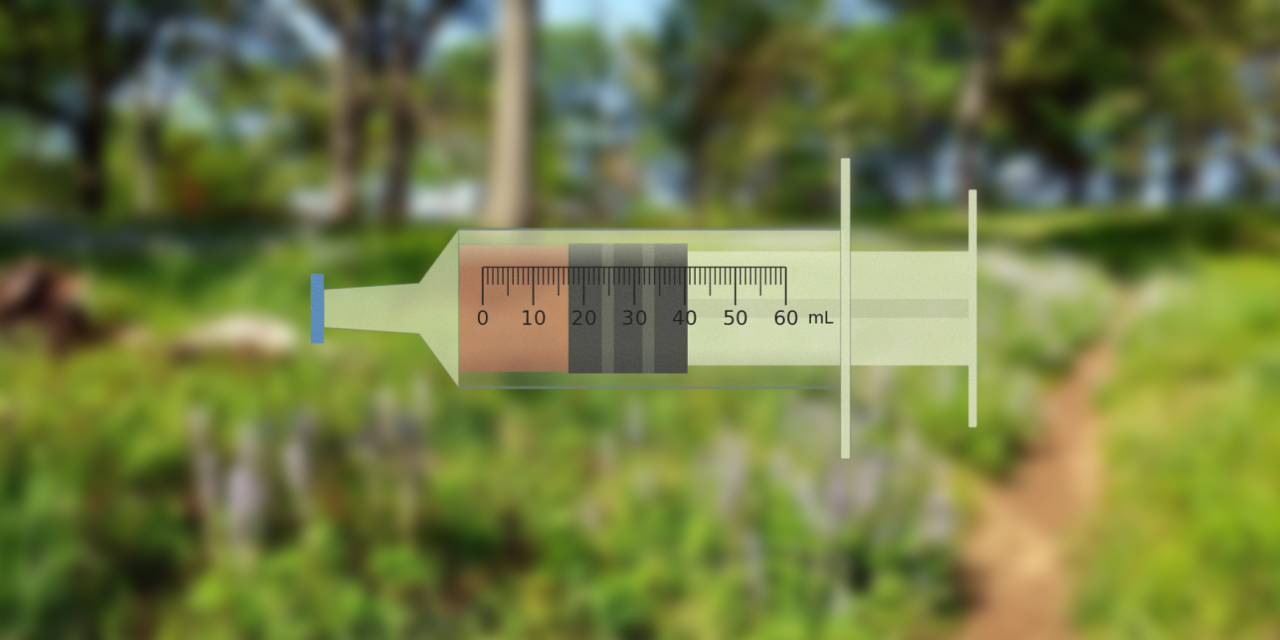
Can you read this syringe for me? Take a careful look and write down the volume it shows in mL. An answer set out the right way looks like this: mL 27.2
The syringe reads mL 17
